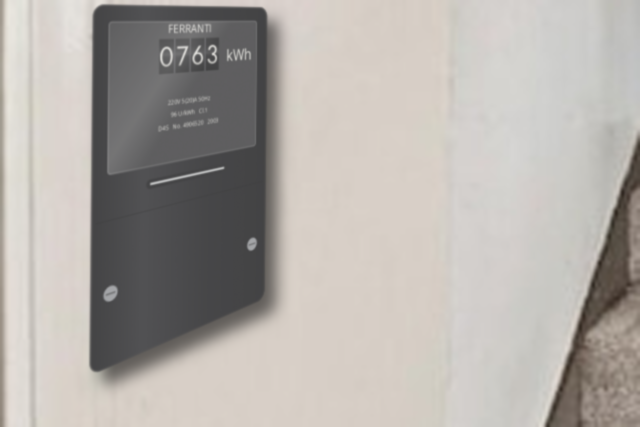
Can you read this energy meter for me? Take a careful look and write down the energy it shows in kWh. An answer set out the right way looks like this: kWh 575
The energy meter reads kWh 763
